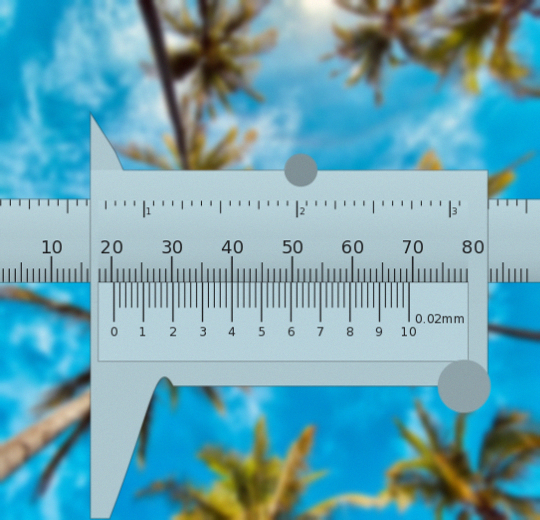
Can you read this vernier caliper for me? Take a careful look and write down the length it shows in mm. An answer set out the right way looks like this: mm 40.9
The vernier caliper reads mm 20.4
